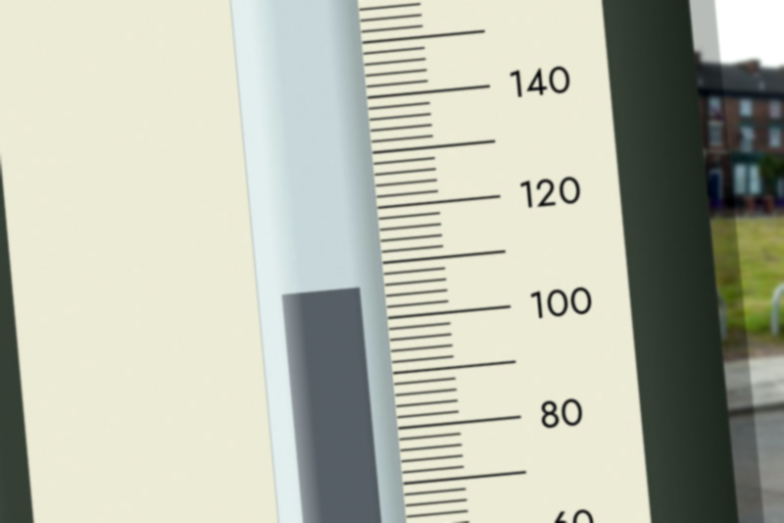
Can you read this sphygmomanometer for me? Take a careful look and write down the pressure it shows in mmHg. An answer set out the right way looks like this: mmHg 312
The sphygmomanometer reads mmHg 106
